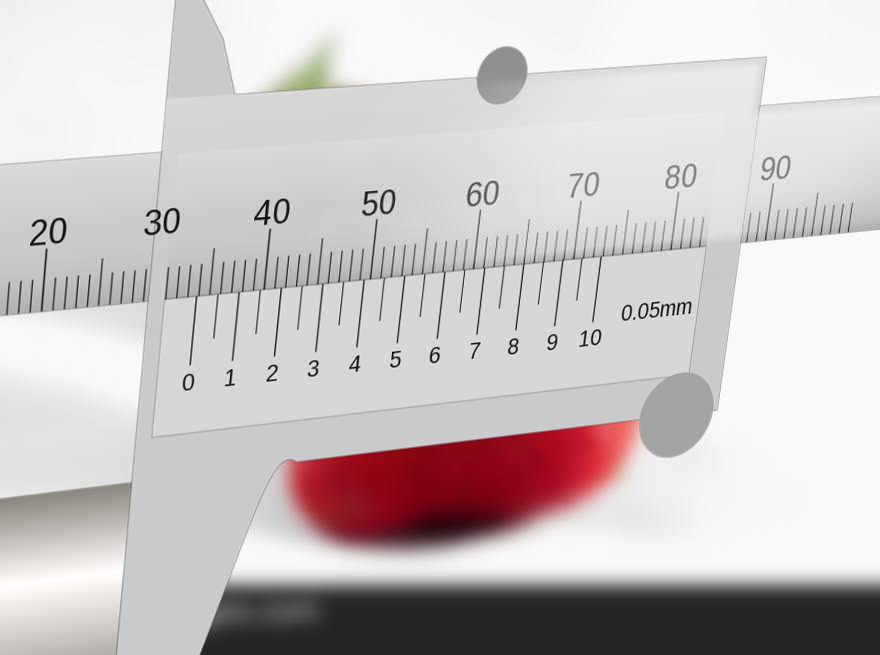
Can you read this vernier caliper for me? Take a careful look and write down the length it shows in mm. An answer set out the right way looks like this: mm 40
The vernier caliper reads mm 33.8
